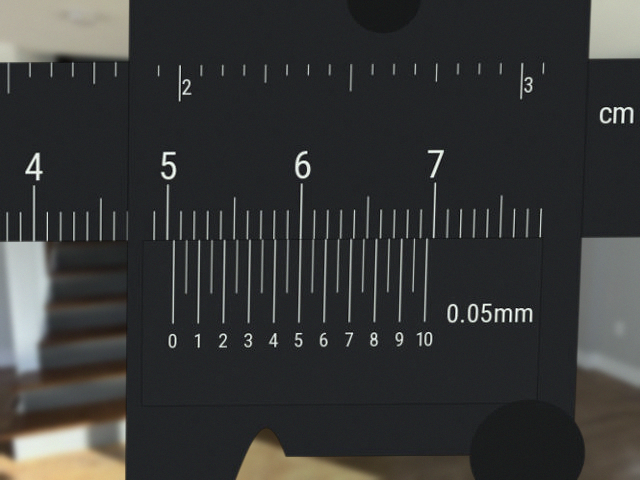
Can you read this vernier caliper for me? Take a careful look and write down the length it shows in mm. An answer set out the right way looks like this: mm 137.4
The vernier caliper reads mm 50.5
